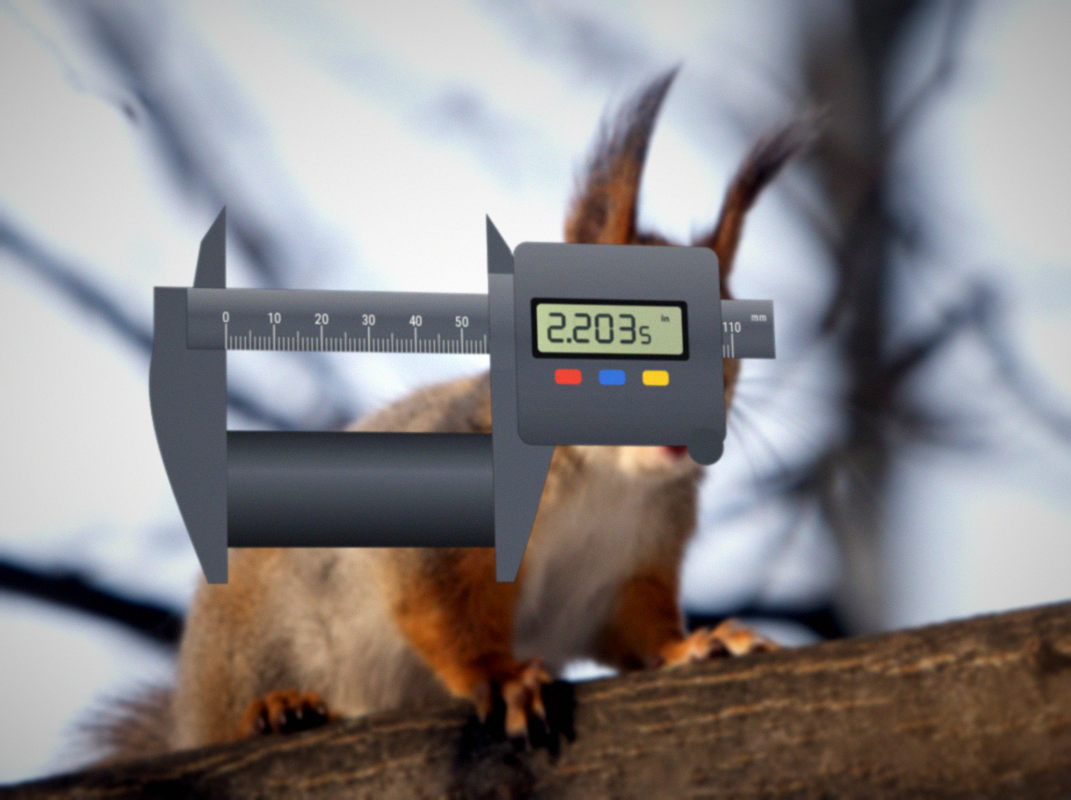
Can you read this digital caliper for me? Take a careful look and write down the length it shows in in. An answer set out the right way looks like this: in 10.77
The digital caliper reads in 2.2035
